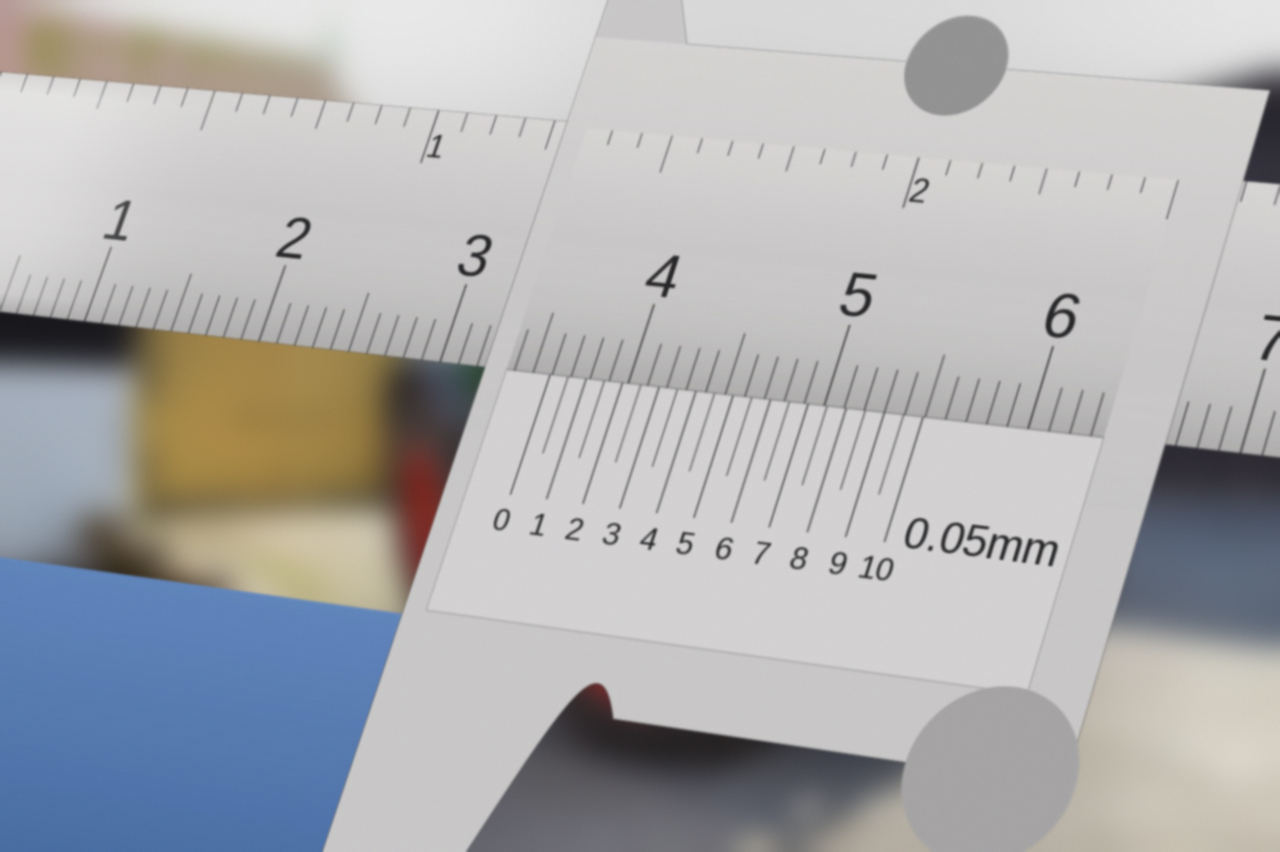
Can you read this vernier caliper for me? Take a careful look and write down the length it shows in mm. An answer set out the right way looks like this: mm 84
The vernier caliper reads mm 35.9
